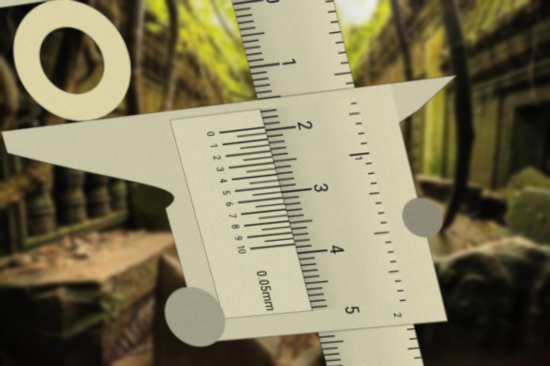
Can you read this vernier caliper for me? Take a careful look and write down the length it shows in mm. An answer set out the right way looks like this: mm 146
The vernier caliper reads mm 19.5
